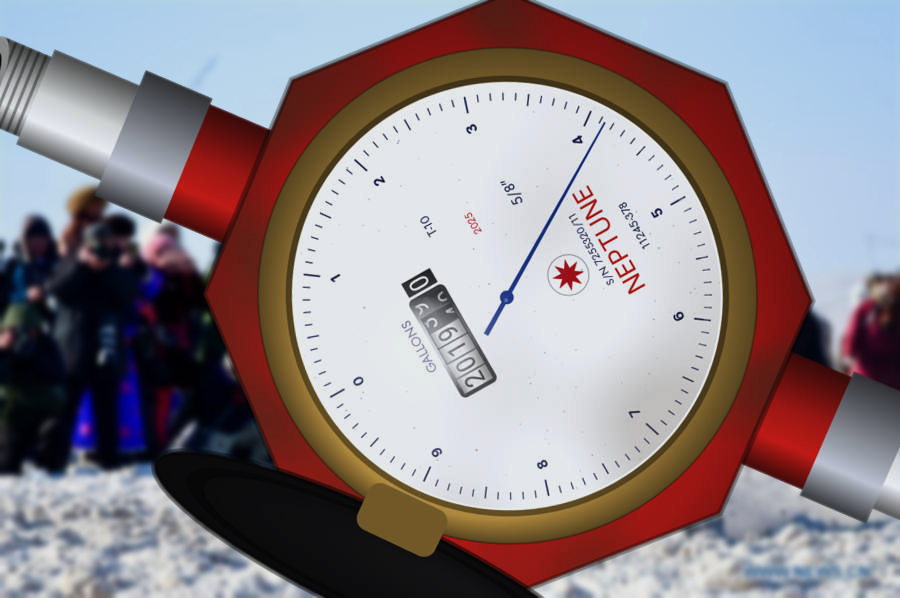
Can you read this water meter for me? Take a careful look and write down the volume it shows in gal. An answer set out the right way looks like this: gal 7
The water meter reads gal 2019394.1
